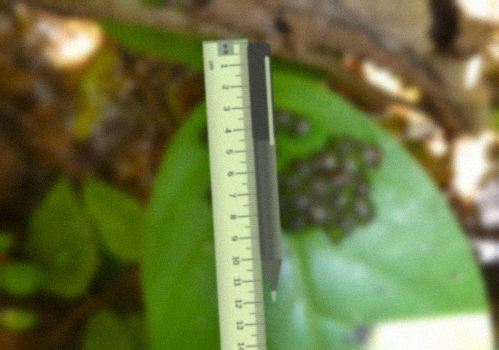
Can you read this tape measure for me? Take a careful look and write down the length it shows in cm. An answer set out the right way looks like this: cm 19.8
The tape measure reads cm 12
